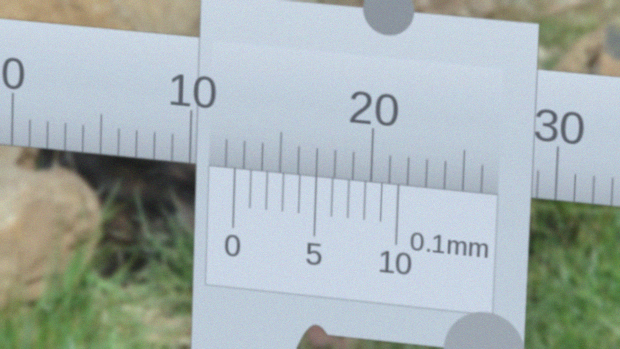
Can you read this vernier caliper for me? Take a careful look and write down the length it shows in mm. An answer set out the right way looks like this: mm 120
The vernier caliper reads mm 12.5
